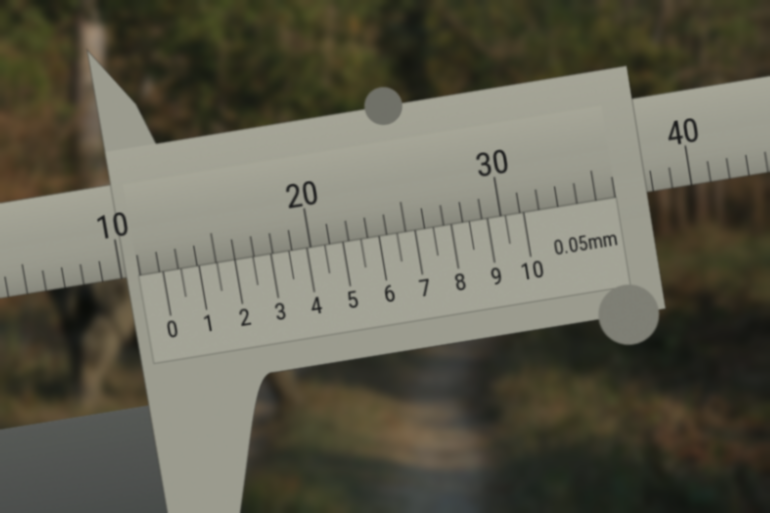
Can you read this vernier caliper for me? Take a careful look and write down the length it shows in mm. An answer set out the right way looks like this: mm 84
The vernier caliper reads mm 12.2
